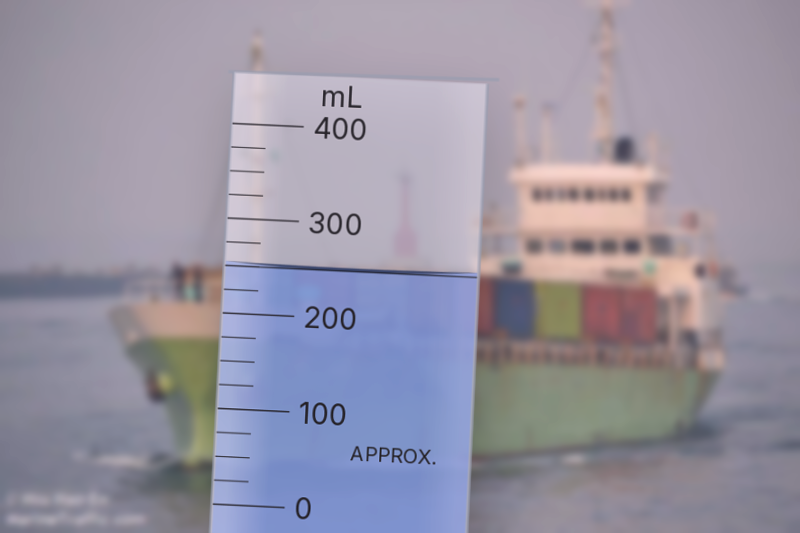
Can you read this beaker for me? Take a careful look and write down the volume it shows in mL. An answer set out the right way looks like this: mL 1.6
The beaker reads mL 250
